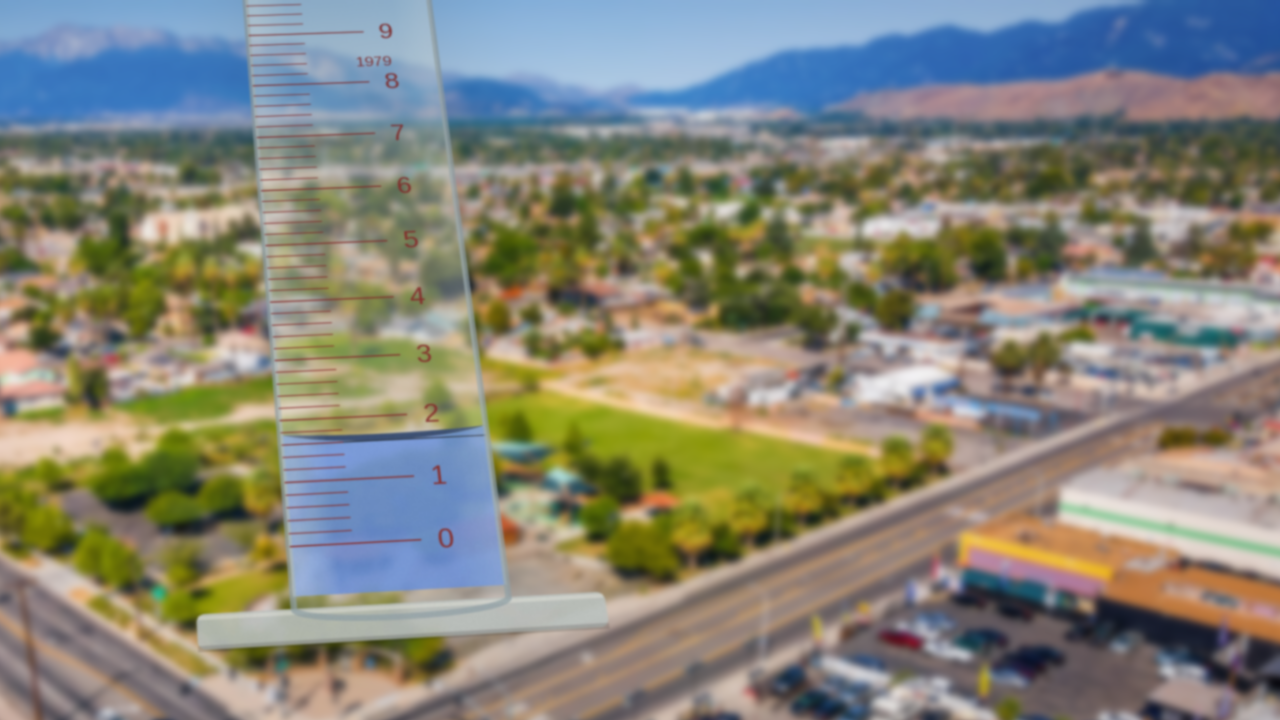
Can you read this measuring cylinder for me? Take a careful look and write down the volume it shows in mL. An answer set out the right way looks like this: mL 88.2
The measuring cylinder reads mL 1.6
